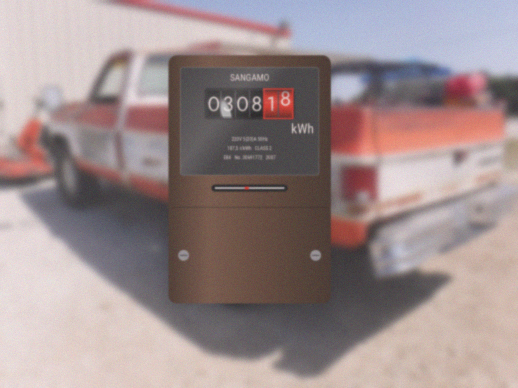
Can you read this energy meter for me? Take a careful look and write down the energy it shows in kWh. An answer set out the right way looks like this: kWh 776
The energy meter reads kWh 308.18
